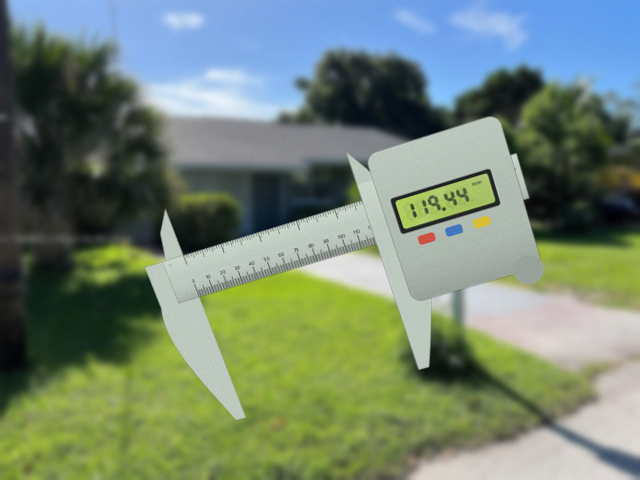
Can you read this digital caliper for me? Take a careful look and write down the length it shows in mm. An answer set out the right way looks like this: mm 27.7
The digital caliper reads mm 119.44
